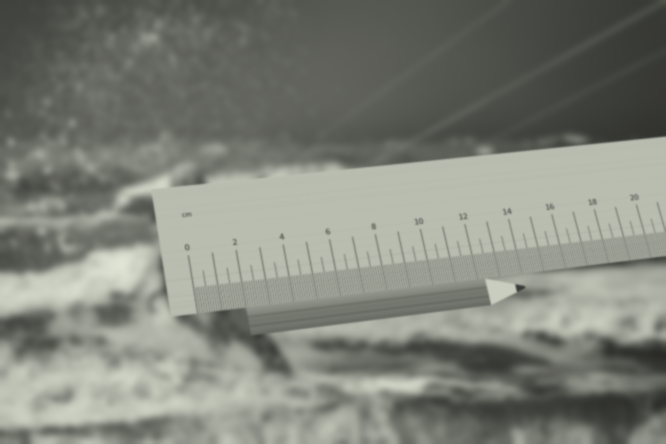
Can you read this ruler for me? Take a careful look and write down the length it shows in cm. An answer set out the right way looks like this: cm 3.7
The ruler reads cm 12
